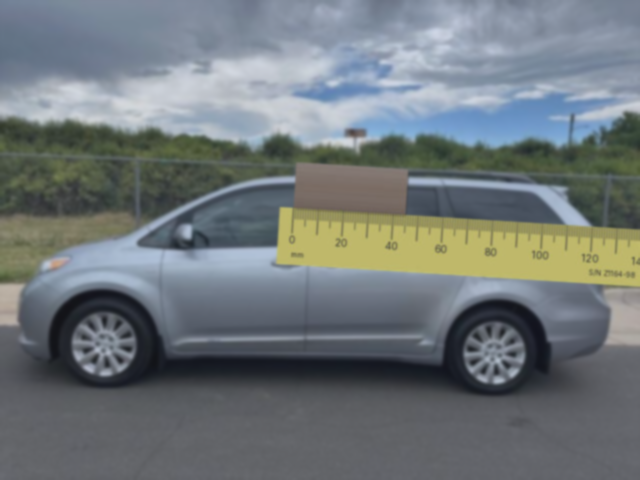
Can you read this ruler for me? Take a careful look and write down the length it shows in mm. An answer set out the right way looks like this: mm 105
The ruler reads mm 45
